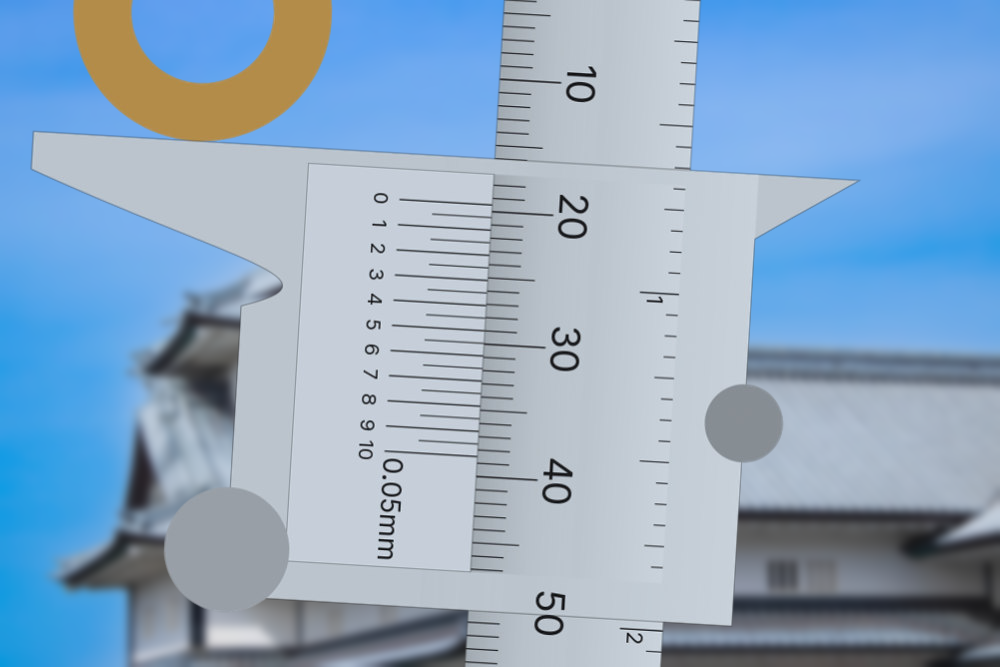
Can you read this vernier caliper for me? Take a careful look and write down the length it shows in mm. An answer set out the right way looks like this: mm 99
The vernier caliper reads mm 19.5
